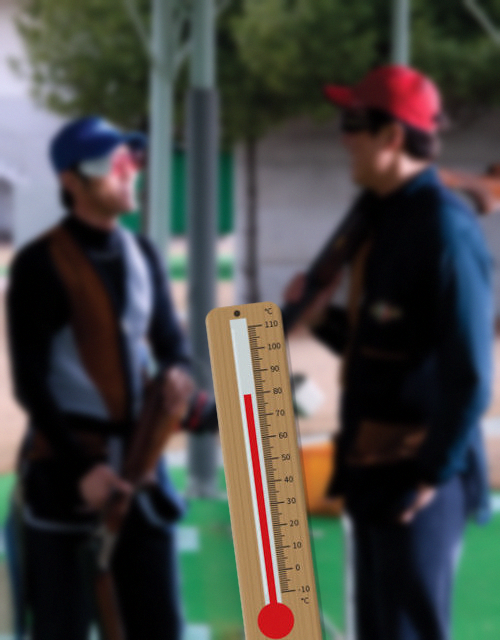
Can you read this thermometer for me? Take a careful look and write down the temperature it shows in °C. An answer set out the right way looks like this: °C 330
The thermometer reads °C 80
